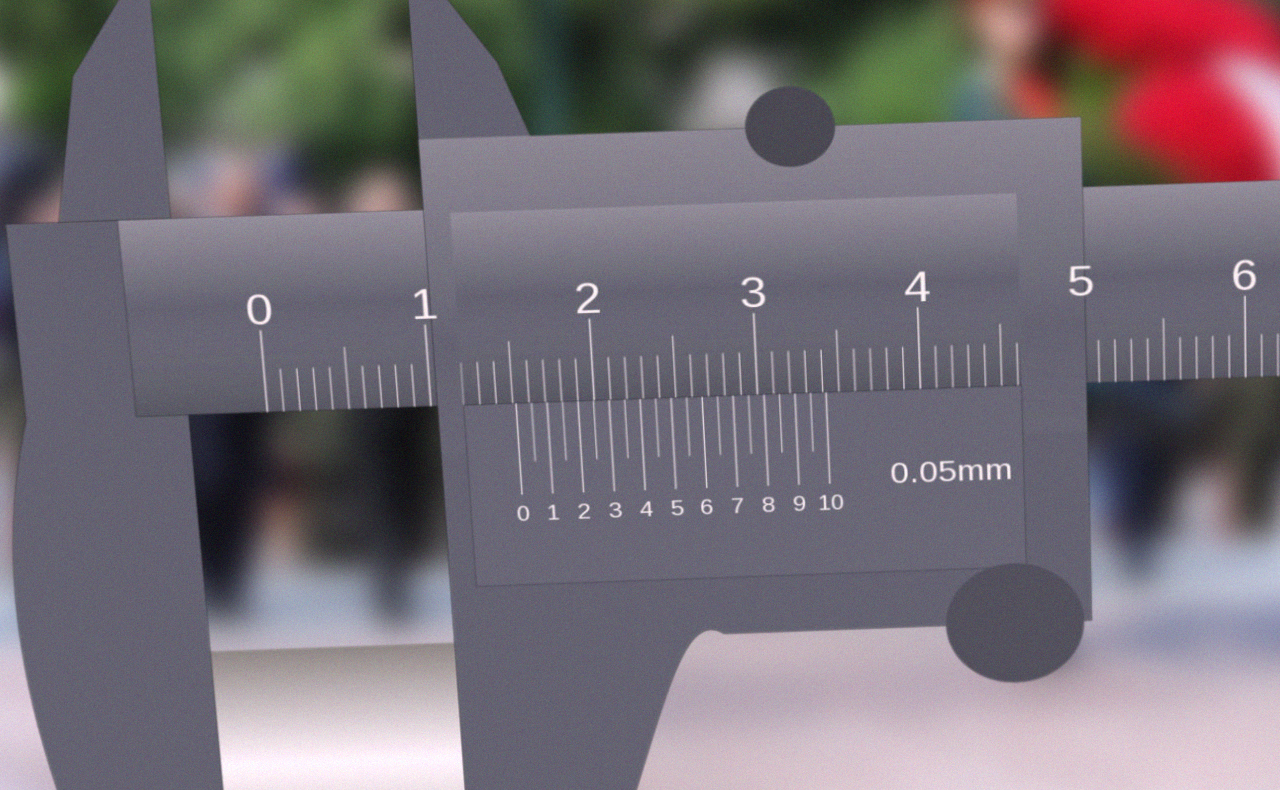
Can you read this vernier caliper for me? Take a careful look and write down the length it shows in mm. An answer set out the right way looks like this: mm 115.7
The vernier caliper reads mm 15.2
